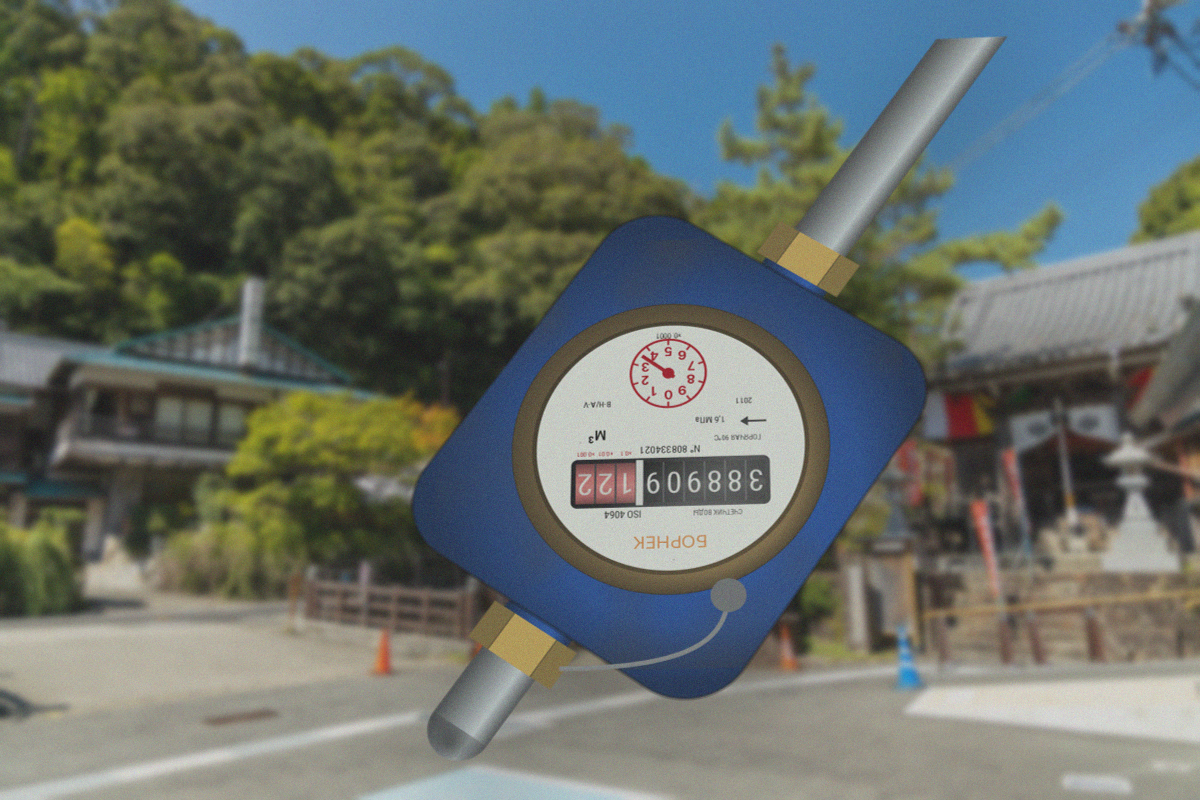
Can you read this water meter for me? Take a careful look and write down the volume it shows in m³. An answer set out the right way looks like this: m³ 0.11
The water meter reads m³ 388909.1223
